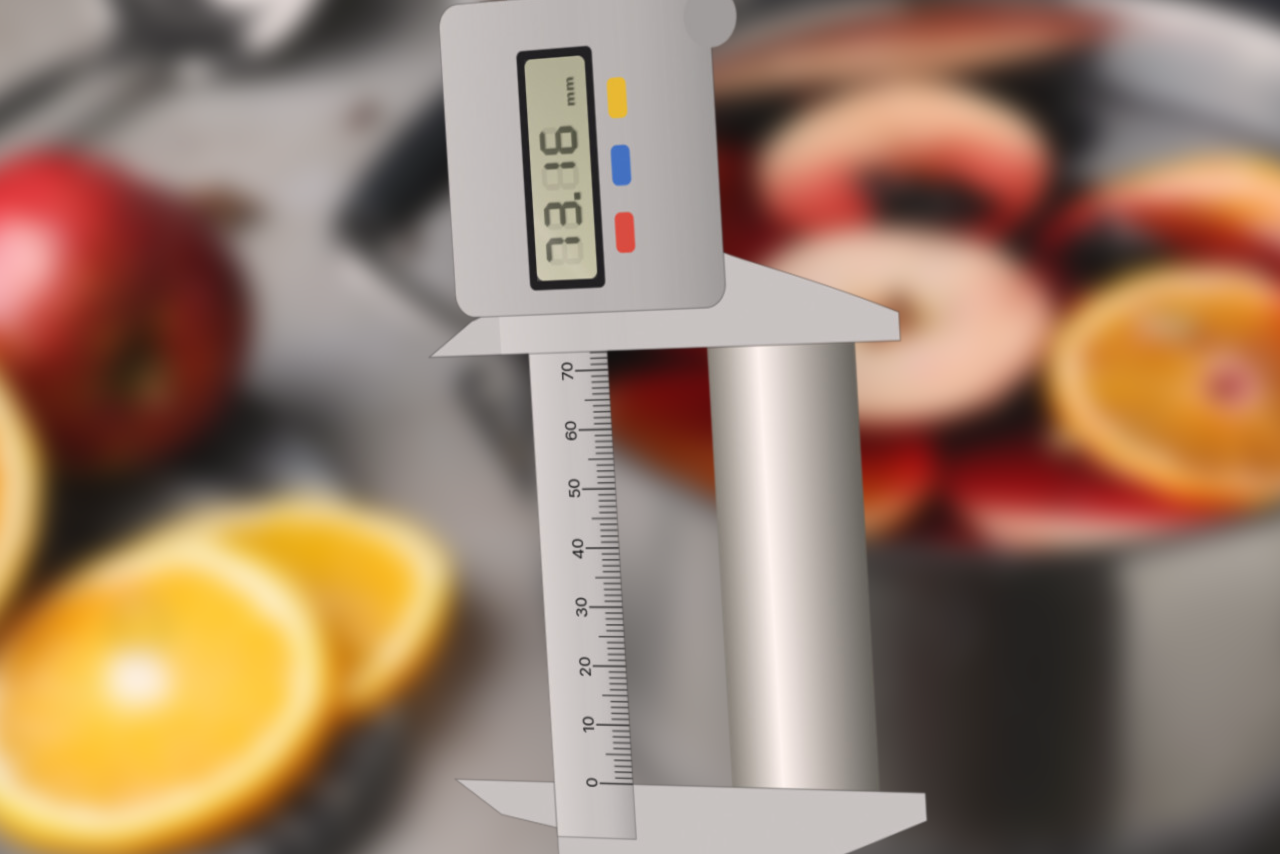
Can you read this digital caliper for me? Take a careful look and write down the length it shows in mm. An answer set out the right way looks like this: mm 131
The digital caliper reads mm 73.16
